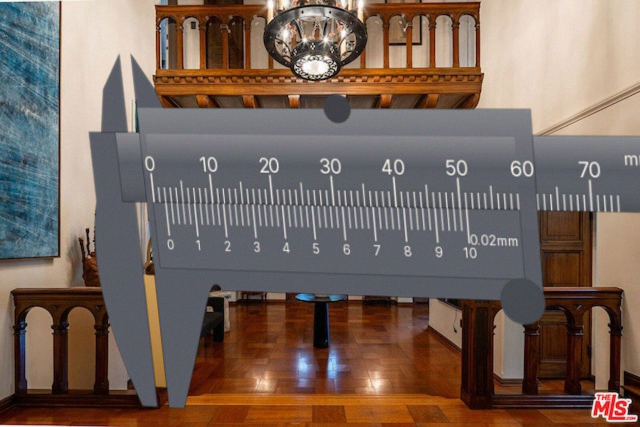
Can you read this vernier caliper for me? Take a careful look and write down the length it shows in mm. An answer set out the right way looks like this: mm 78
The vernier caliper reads mm 2.0
